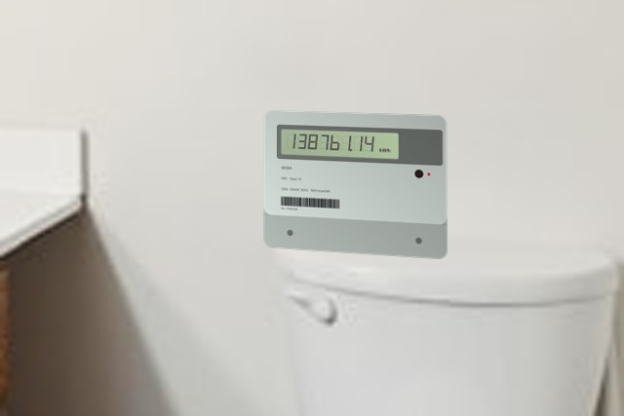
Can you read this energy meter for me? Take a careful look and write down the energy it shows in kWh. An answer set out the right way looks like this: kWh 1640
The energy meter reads kWh 138761.14
